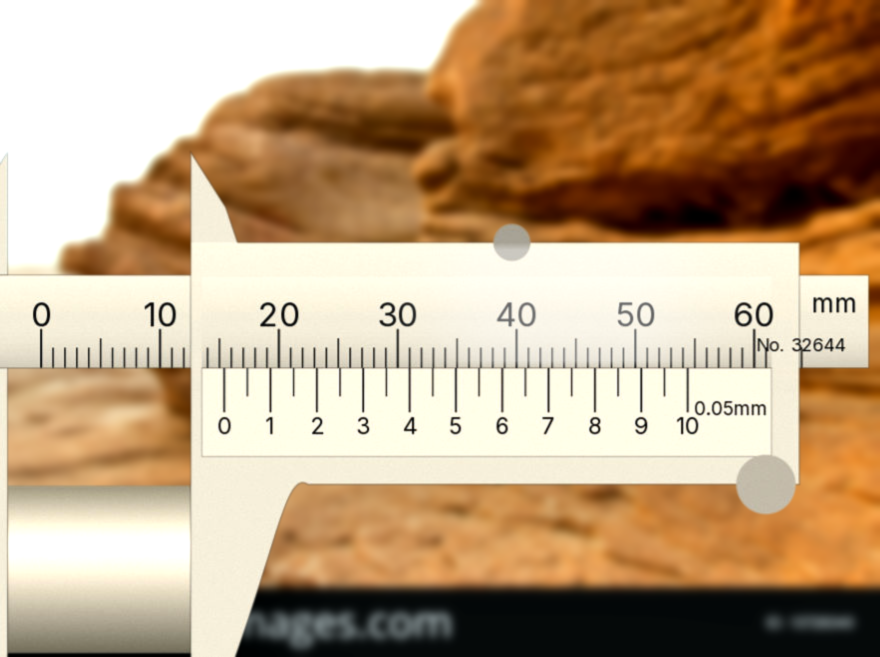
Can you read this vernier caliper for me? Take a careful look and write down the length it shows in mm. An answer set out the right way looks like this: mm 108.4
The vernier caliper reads mm 15.4
